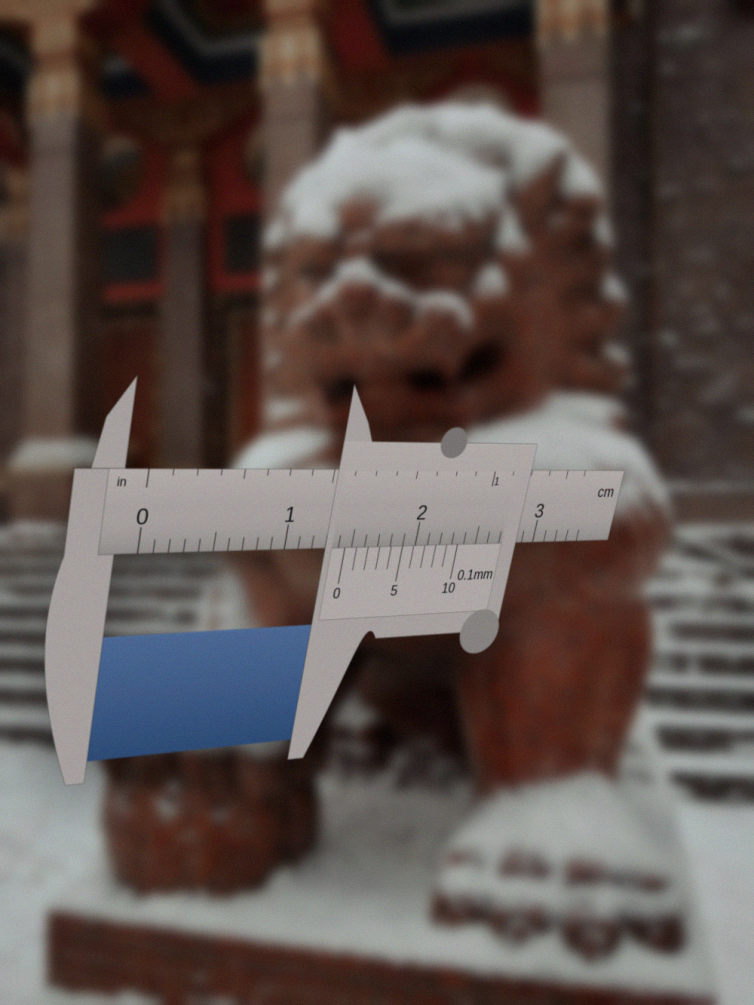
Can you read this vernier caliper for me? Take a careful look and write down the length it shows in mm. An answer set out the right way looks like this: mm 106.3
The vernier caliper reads mm 14.5
